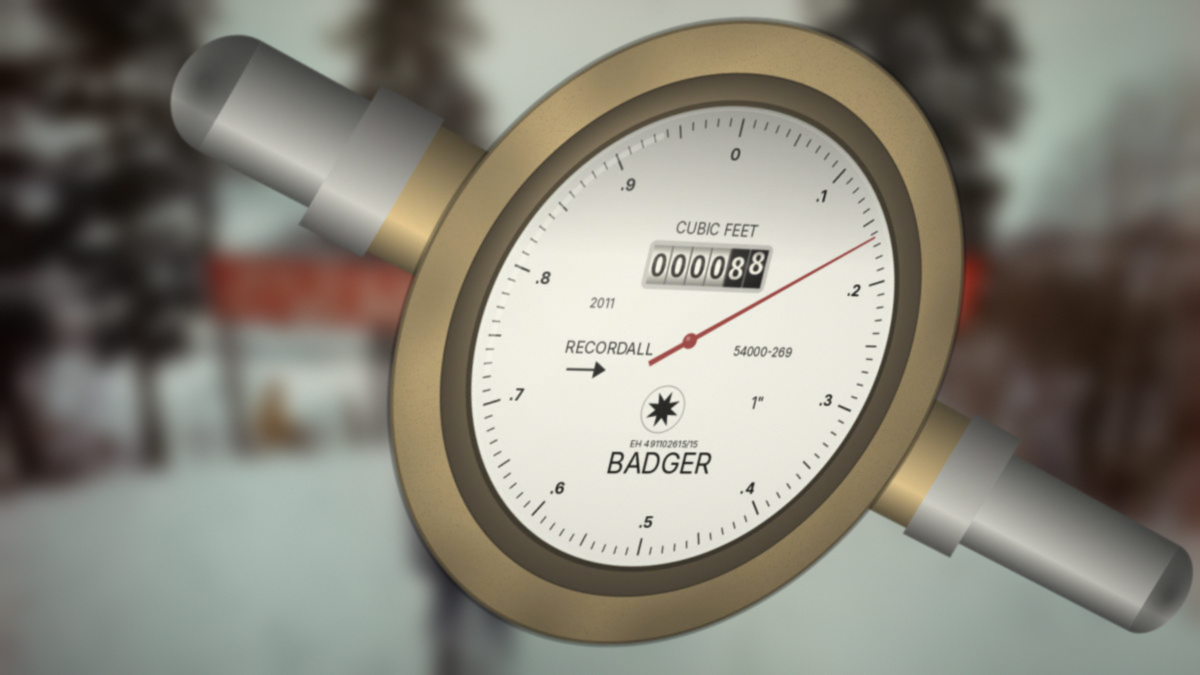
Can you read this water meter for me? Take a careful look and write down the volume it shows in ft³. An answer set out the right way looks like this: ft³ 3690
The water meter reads ft³ 88.16
